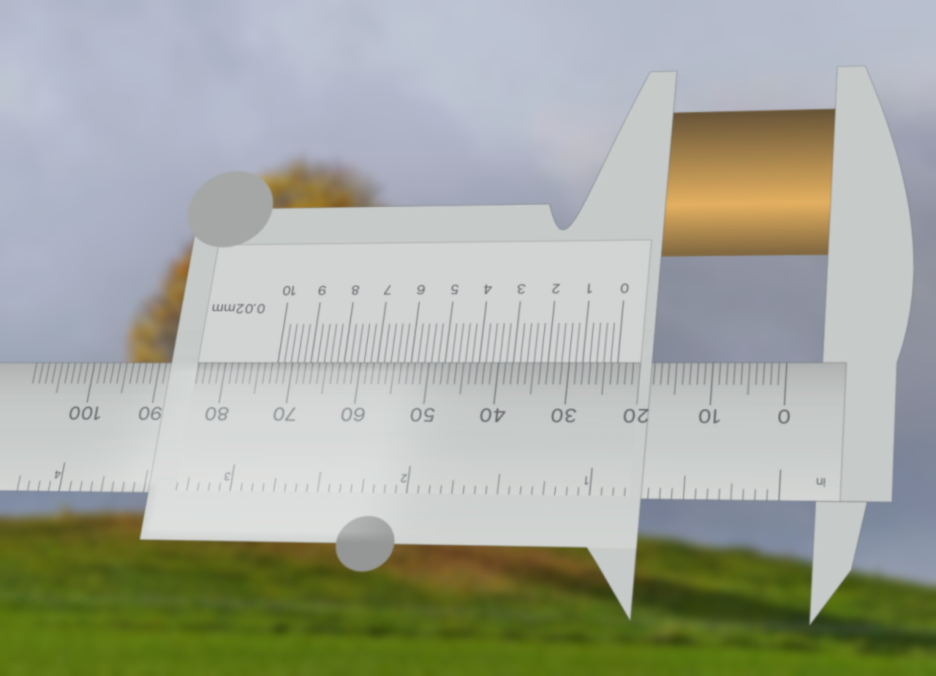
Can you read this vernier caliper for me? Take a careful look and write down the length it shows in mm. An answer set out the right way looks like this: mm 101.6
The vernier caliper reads mm 23.2
